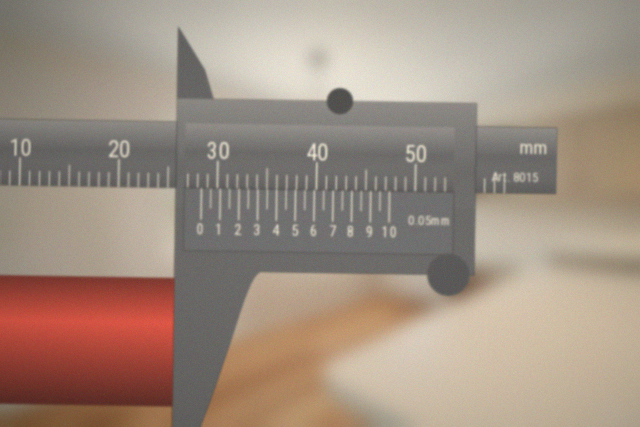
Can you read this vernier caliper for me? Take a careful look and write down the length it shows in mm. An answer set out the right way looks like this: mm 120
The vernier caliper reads mm 28.4
